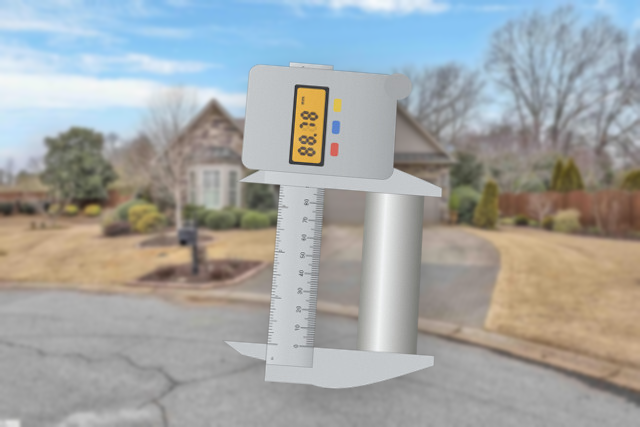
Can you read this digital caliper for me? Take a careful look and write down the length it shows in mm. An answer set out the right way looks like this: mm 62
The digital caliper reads mm 88.78
